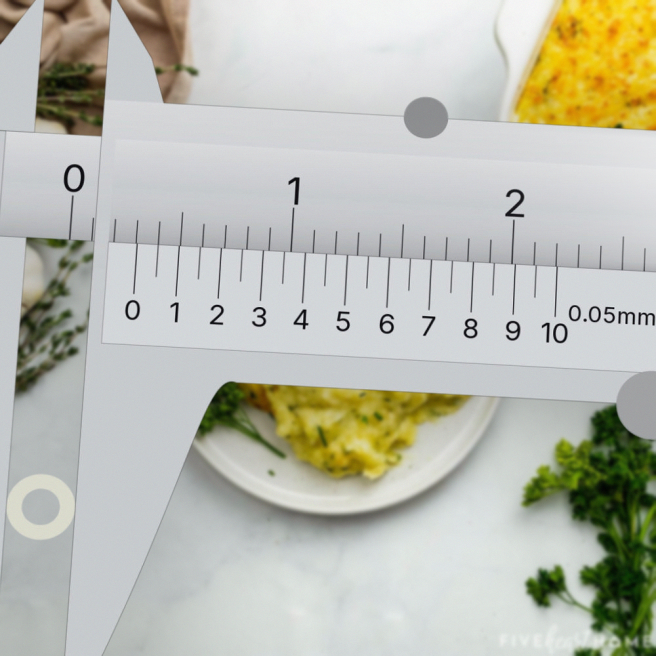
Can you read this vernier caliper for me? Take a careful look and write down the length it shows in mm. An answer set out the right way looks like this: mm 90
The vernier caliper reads mm 3.05
